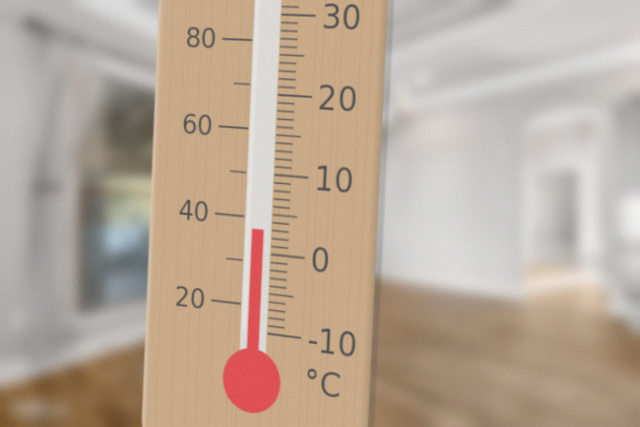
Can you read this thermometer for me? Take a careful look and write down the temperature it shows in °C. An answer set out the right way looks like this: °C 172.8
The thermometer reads °C 3
